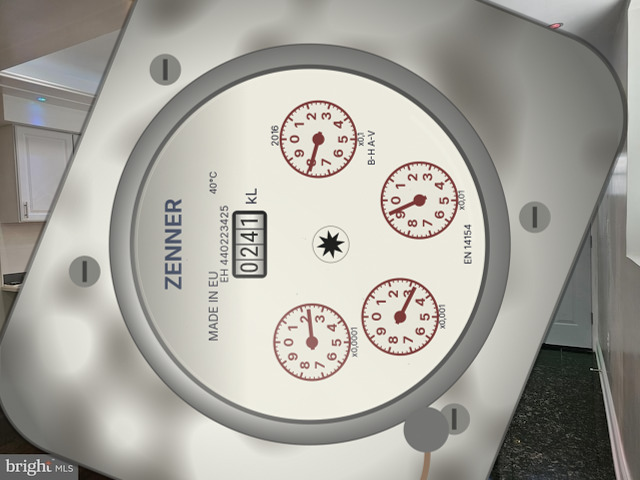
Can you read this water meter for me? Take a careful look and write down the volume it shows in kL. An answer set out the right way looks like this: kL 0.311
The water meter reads kL 241.7932
